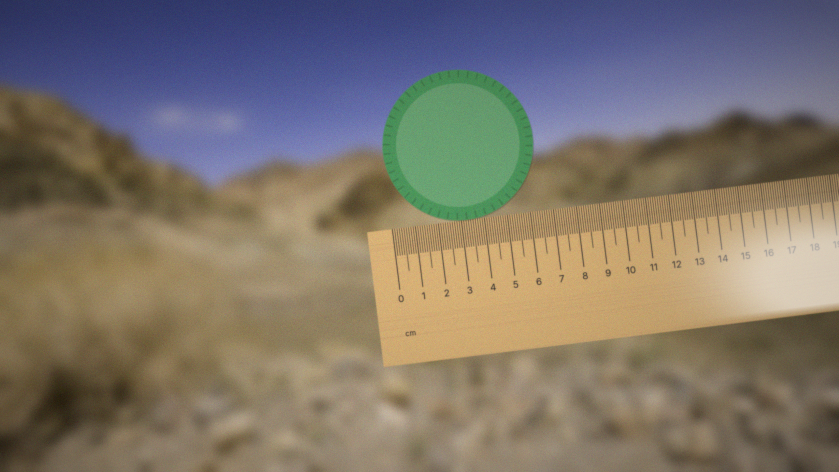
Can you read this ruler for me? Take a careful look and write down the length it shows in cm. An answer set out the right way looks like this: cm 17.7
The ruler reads cm 6.5
